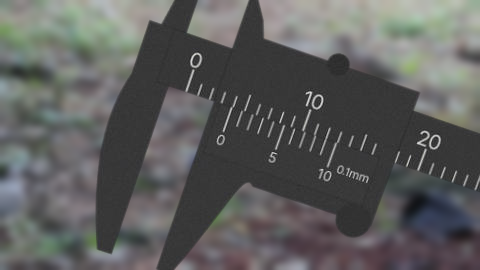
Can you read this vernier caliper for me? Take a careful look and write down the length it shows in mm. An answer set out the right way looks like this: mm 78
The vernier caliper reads mm 3.9
